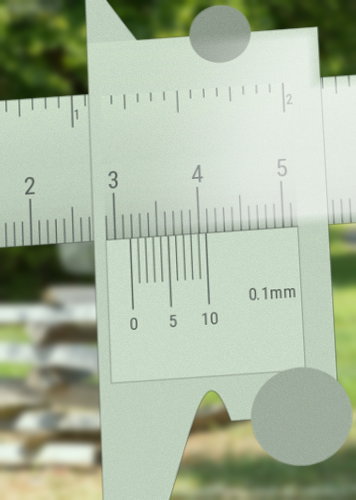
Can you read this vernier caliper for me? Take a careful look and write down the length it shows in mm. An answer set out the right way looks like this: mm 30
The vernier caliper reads mm 31.8
